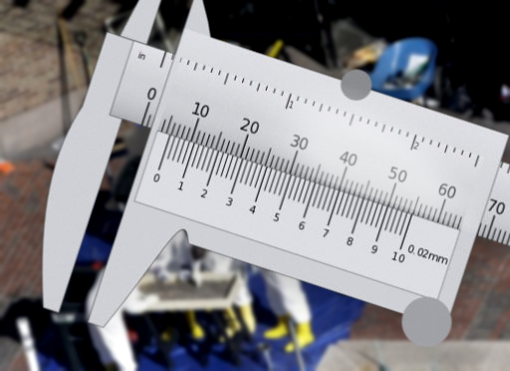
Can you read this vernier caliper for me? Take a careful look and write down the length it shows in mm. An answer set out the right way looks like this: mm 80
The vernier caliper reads mm 5.8
